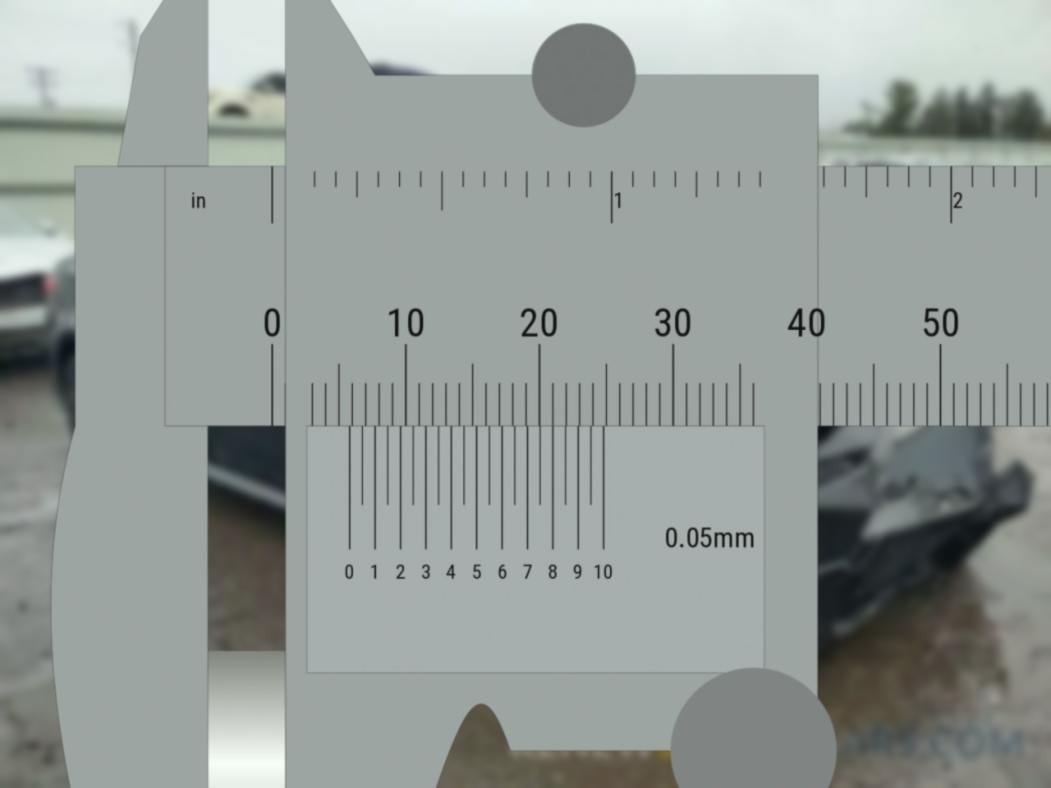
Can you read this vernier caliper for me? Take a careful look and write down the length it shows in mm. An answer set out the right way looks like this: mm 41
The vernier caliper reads mm 5.8
